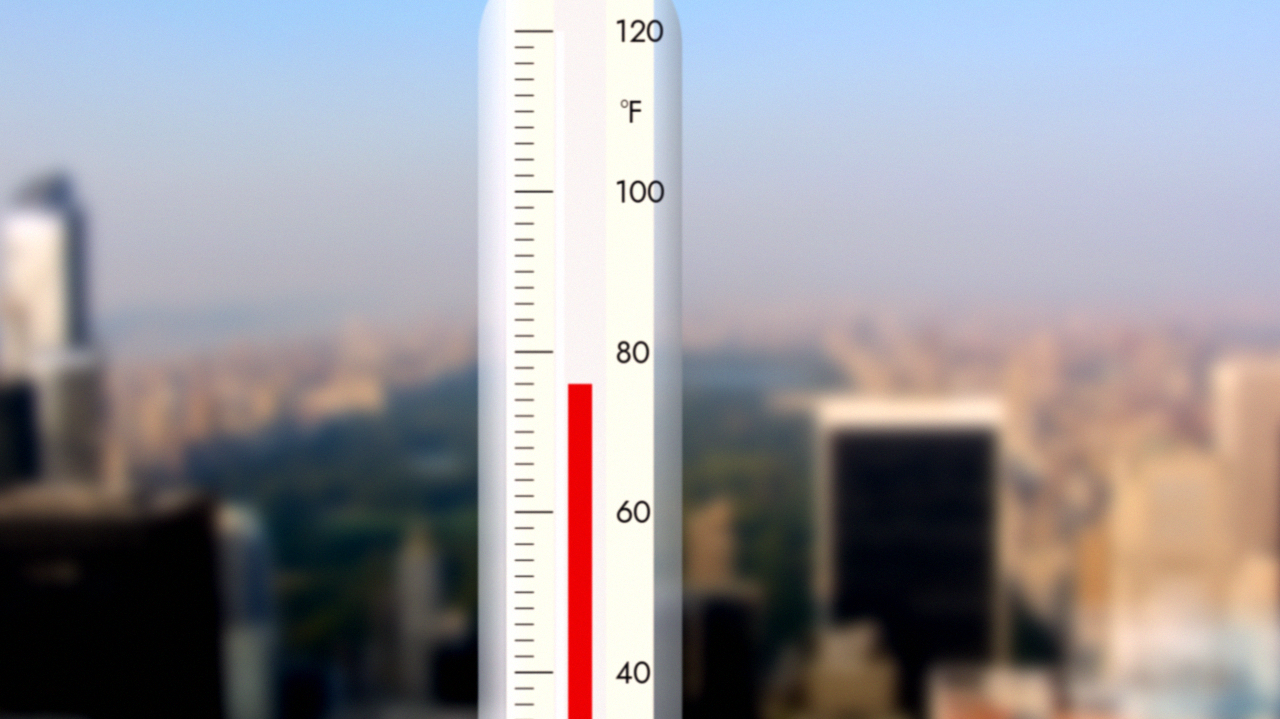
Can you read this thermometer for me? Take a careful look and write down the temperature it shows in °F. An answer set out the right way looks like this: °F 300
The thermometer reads °F 76
